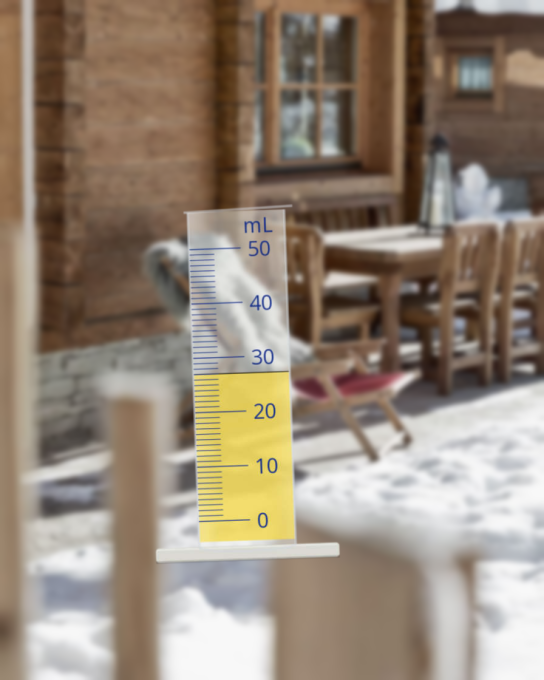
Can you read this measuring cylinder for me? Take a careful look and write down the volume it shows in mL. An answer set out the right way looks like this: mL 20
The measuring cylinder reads mL 27
